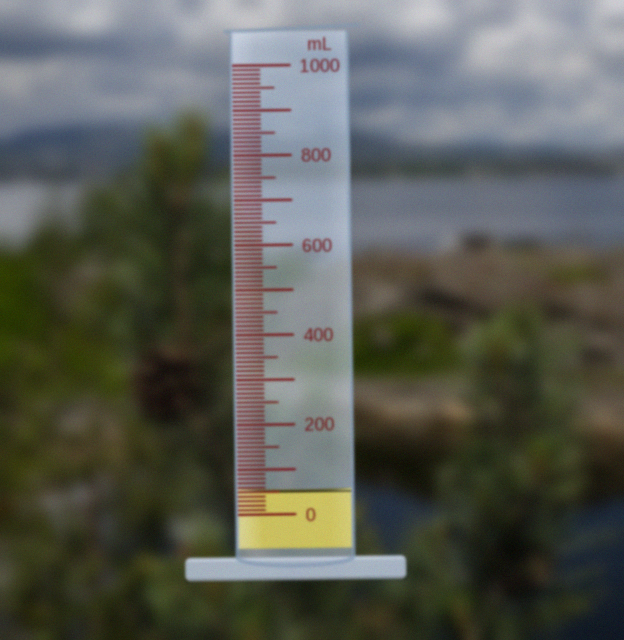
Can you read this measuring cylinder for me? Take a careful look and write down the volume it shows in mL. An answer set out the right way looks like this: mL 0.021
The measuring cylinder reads mL 50
